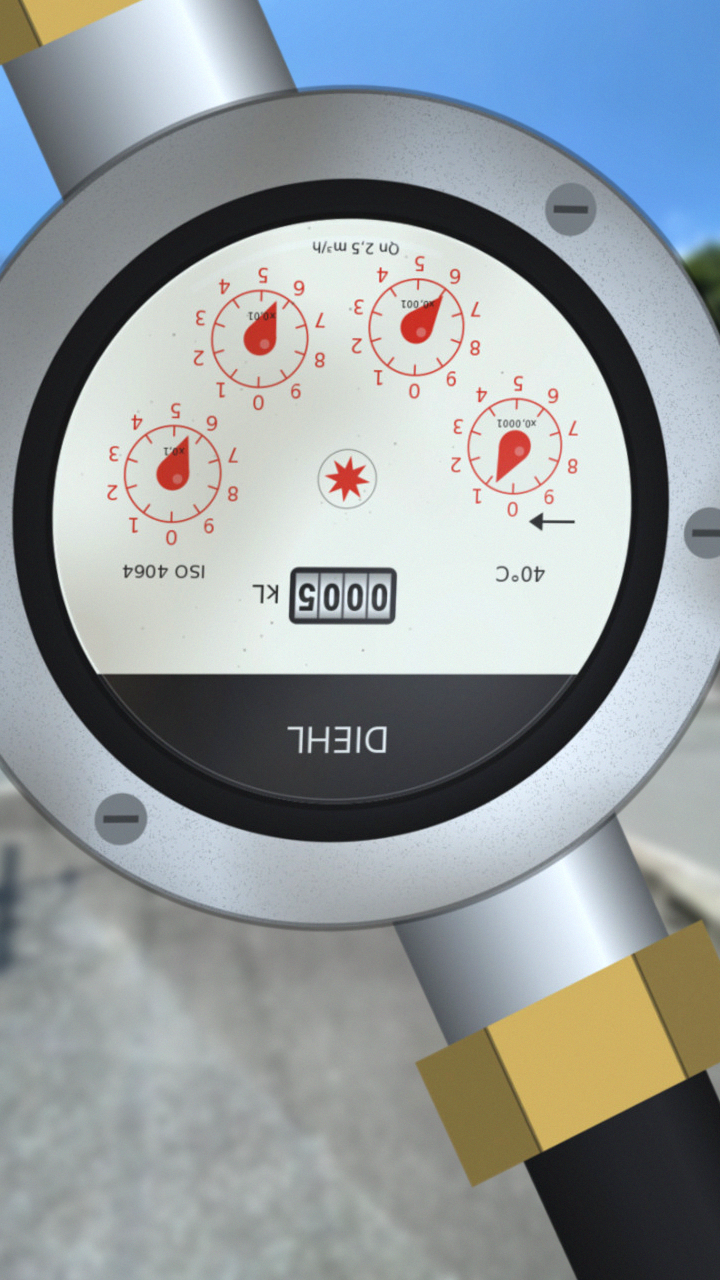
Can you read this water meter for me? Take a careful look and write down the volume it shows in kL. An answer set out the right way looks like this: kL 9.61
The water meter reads kL 5.5560
